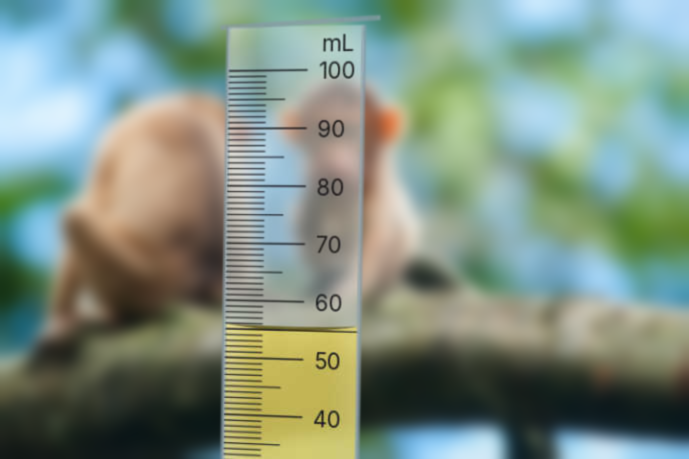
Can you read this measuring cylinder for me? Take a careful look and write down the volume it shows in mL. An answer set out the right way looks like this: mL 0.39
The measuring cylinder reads mL 55
